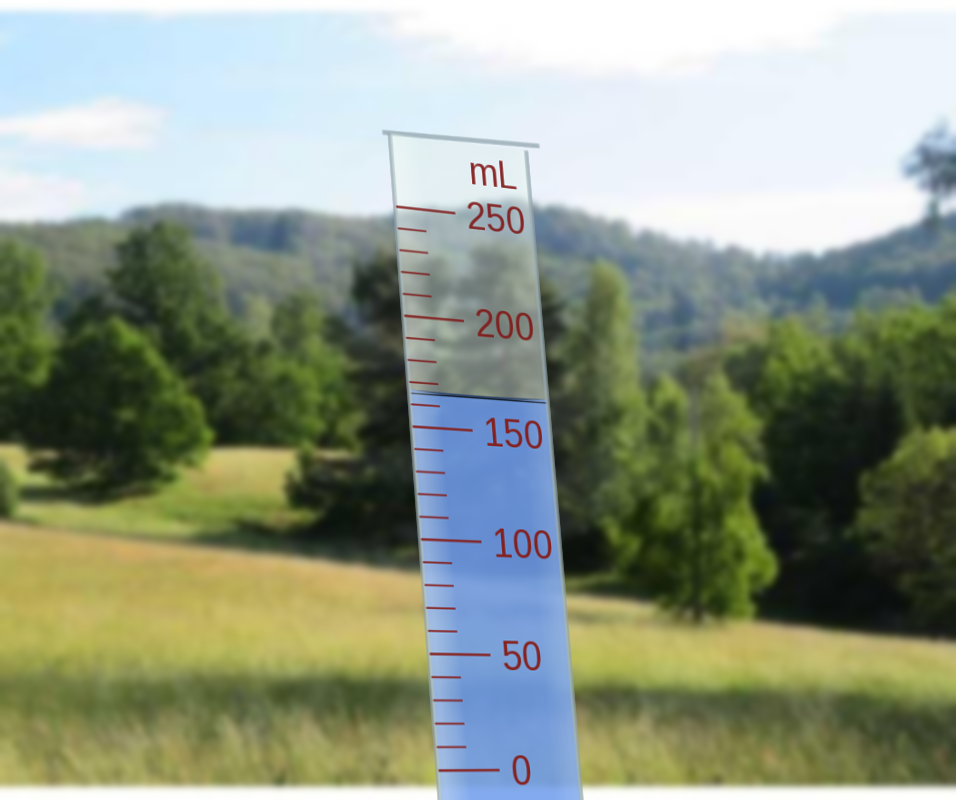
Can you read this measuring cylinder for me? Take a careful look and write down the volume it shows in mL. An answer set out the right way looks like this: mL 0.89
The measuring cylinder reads mL 165
